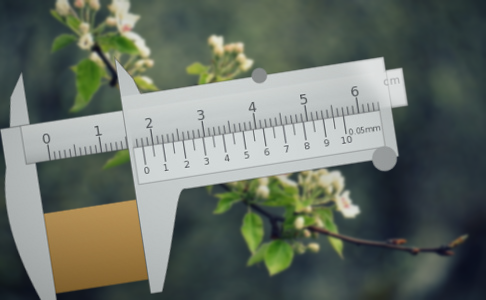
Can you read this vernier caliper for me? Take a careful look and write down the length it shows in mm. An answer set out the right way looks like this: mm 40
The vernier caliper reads mm 18.0
